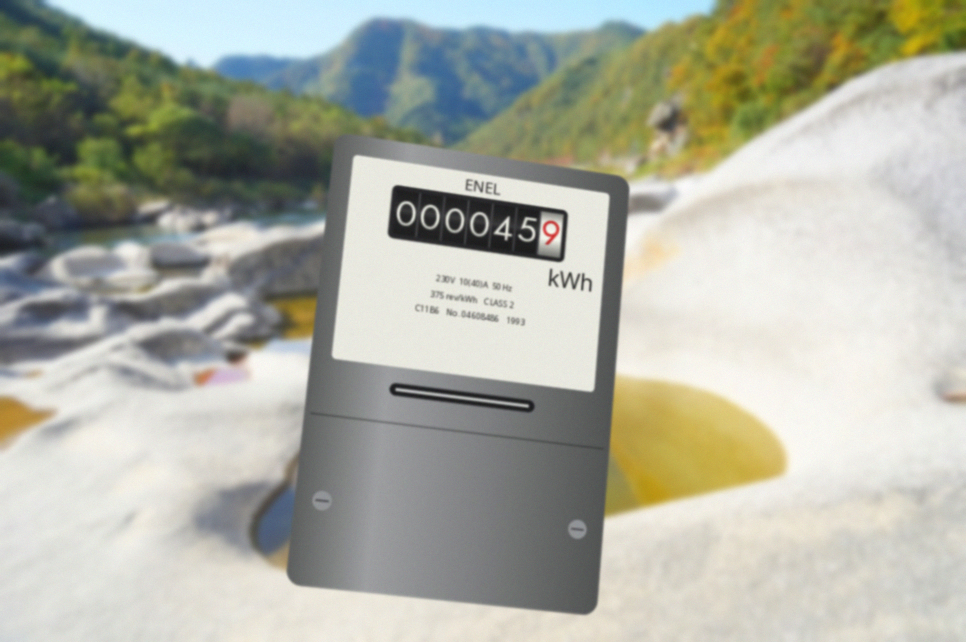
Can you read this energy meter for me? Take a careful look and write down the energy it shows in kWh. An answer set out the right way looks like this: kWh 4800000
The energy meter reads kWh 45.9
